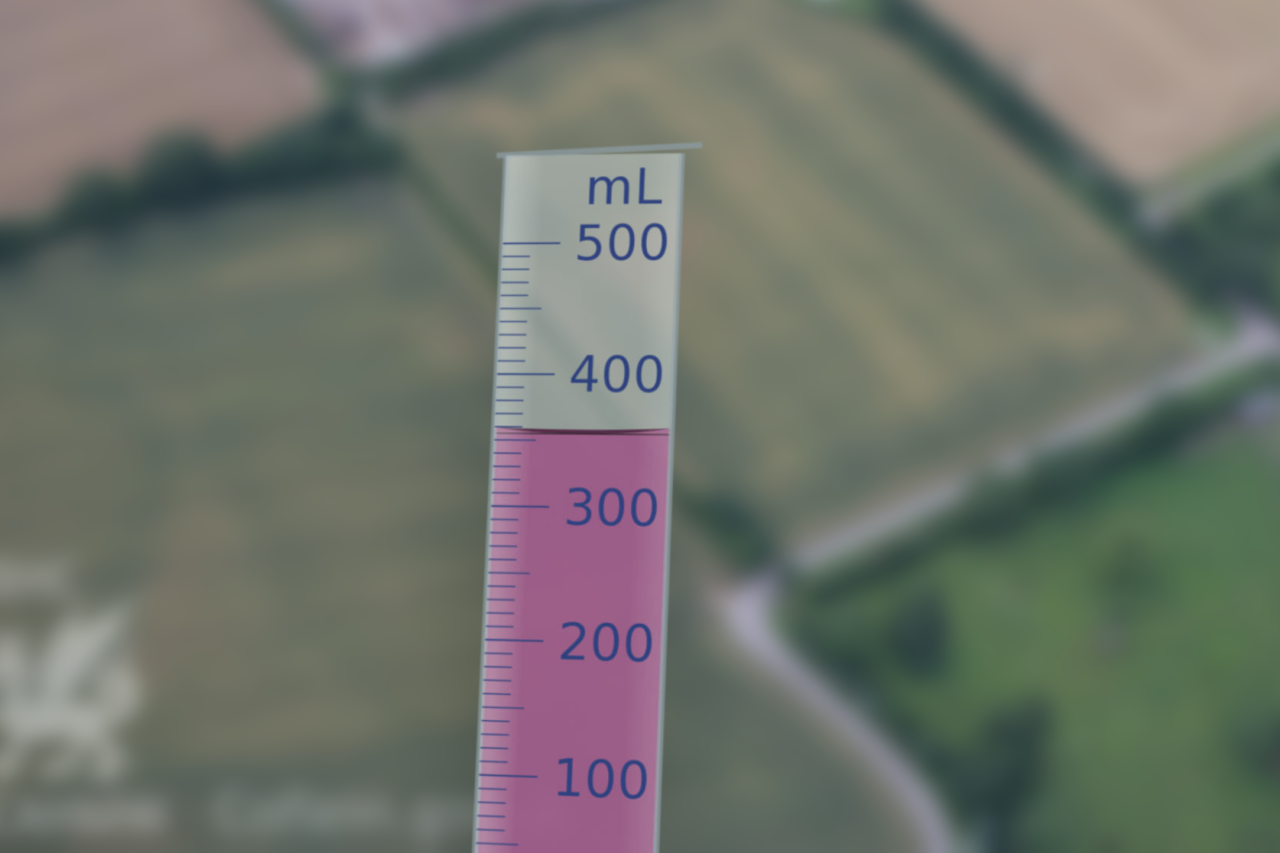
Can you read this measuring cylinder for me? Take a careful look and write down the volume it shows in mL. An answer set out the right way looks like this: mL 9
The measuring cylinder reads mL 355
